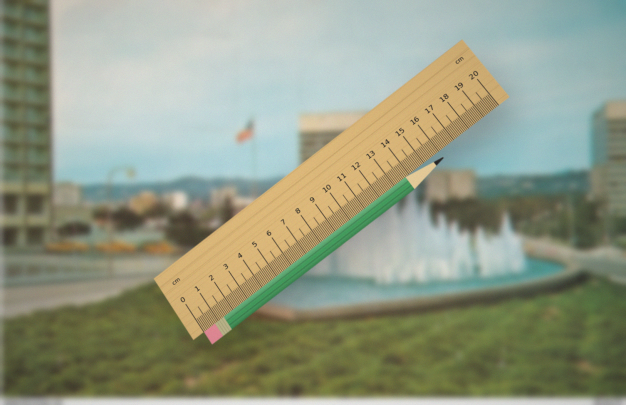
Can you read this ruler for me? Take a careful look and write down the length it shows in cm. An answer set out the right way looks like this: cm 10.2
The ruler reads cm 16
